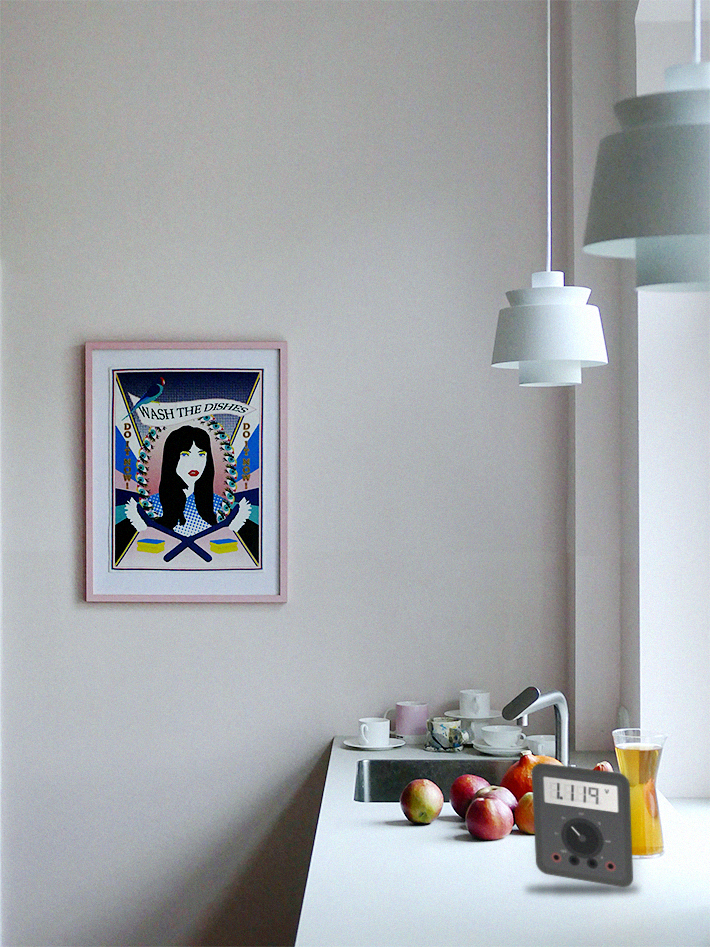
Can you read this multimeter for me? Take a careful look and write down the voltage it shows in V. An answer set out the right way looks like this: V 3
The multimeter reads V 1.119
